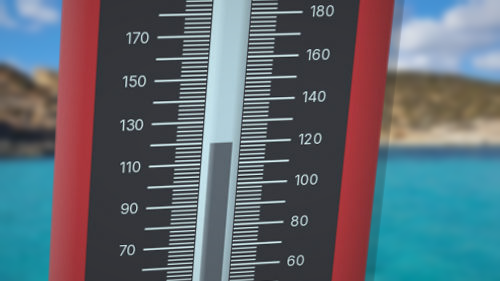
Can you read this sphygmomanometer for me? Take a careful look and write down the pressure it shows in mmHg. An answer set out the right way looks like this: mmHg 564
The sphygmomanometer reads mmHg 120
